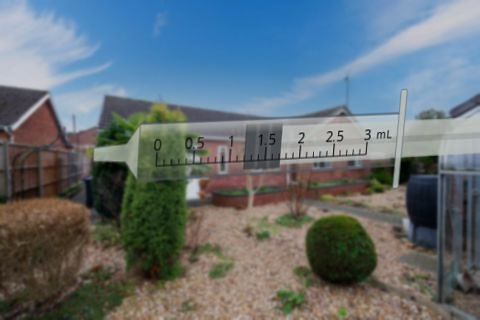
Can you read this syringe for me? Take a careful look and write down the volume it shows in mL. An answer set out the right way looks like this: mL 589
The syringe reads mL 1.2
